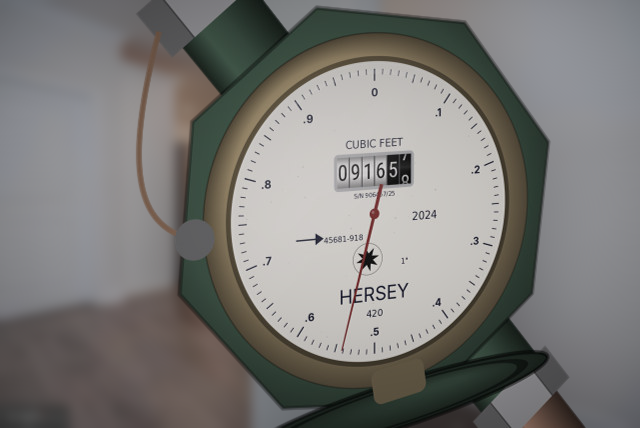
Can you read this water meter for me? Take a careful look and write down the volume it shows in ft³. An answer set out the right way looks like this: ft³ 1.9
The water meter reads ft³ 91657.54
